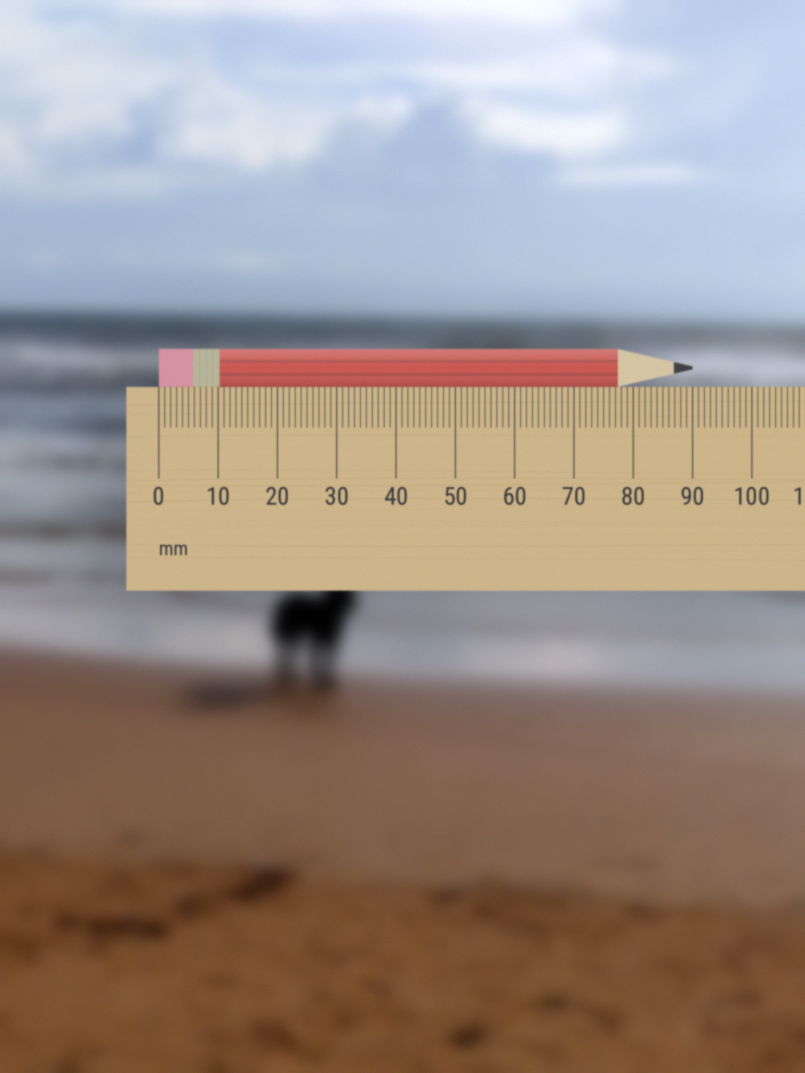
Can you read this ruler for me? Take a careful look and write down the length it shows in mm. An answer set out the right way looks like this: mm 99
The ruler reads mm 90
